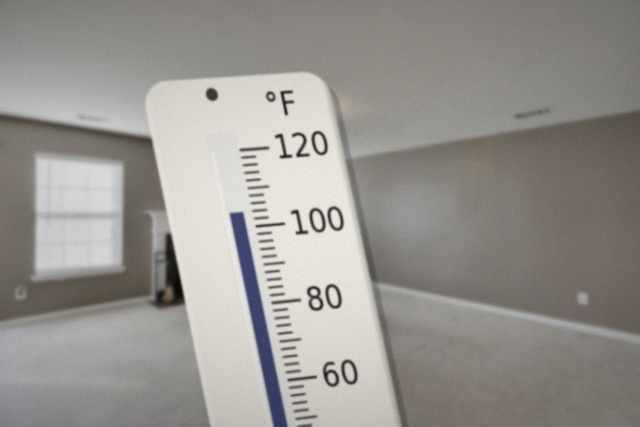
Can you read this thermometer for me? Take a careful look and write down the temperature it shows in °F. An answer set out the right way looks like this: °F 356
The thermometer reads °F 104
